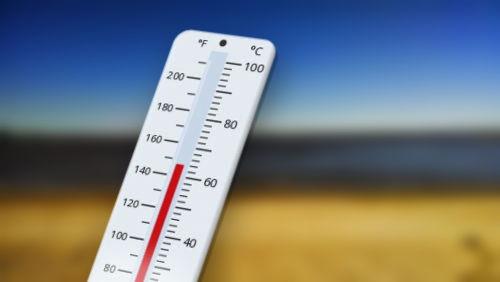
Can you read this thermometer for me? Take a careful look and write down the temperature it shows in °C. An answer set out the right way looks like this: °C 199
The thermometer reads °C 64
